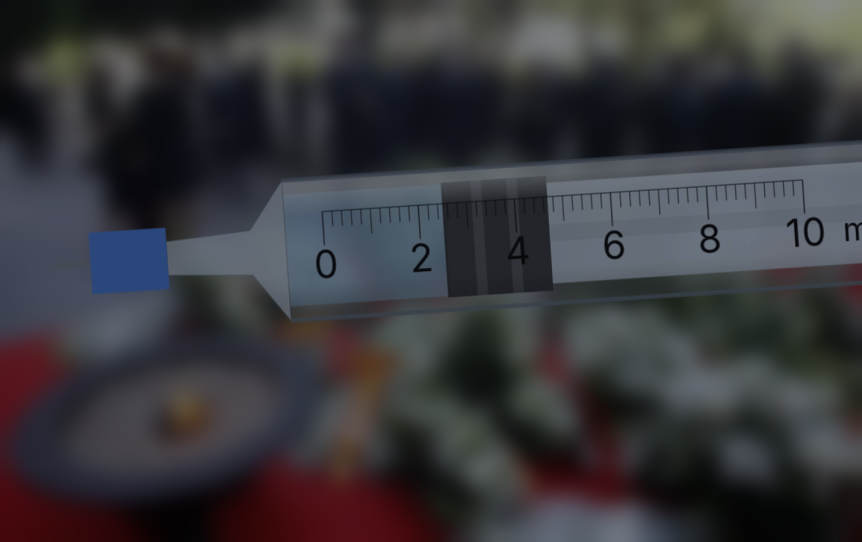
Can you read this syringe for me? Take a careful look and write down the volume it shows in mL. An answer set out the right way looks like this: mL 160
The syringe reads mL 2.5
